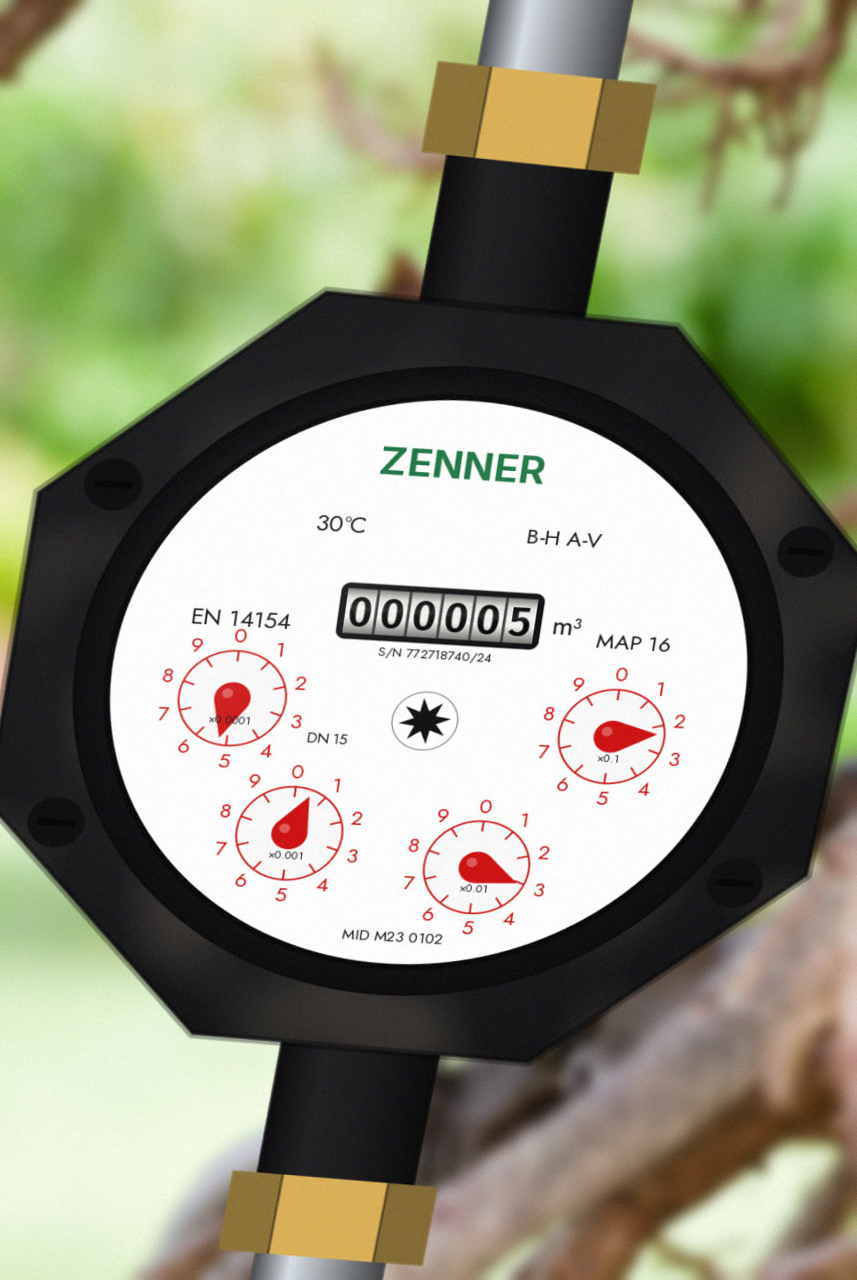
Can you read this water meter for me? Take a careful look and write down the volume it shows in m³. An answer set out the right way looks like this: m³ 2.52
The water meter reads m³ 5.2305
